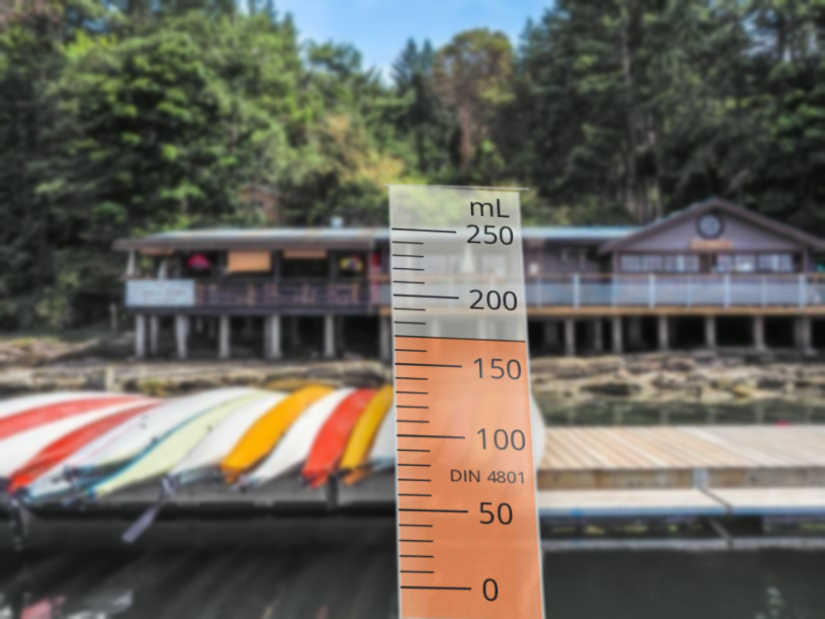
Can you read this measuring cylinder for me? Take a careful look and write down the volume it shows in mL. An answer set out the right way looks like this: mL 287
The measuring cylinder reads mL 170
